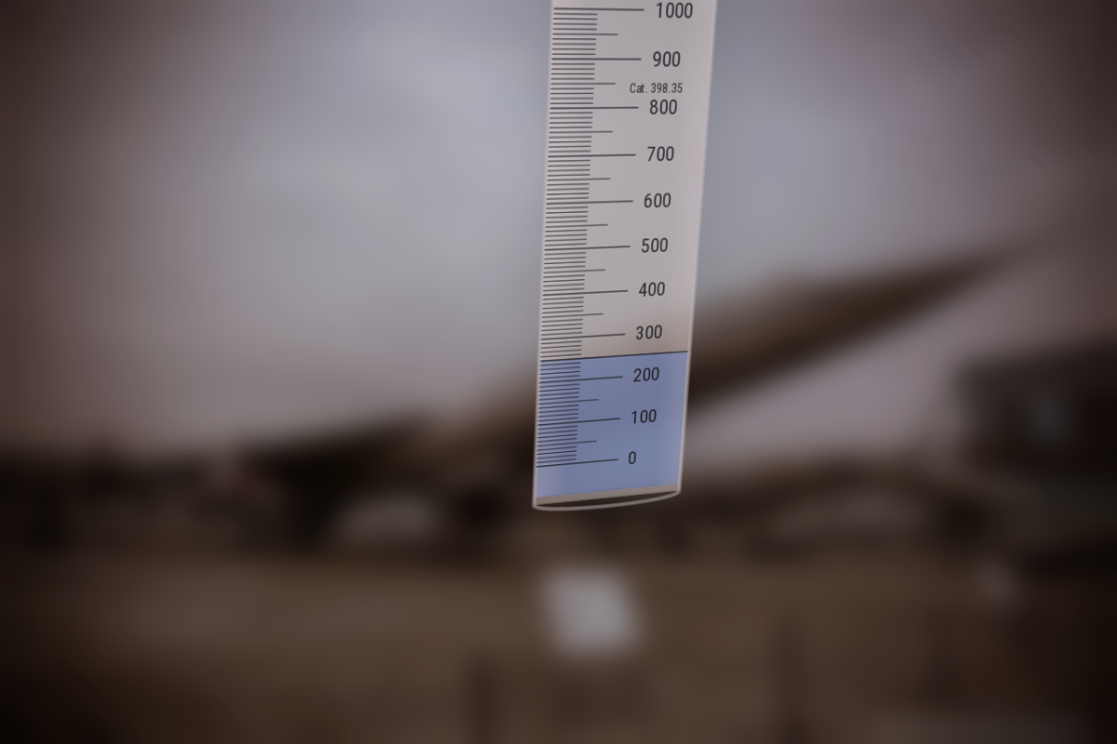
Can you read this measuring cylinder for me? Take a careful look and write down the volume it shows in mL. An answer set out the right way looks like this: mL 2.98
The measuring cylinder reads mL 250
